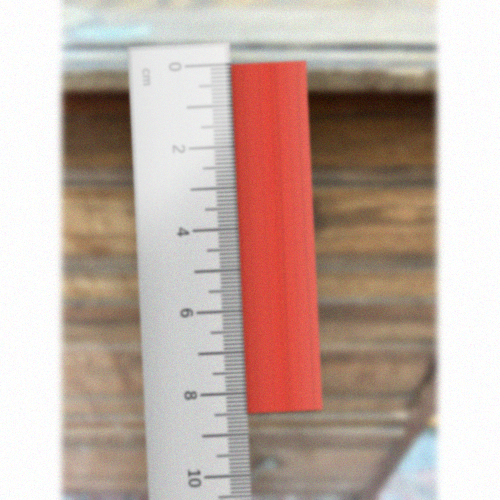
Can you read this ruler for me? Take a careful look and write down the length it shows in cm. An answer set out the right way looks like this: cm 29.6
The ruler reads cm 8.5
